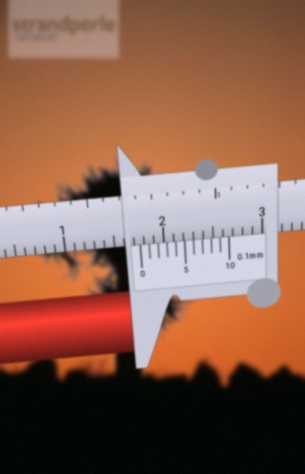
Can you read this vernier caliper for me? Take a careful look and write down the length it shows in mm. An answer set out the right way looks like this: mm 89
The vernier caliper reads mm 17.6
